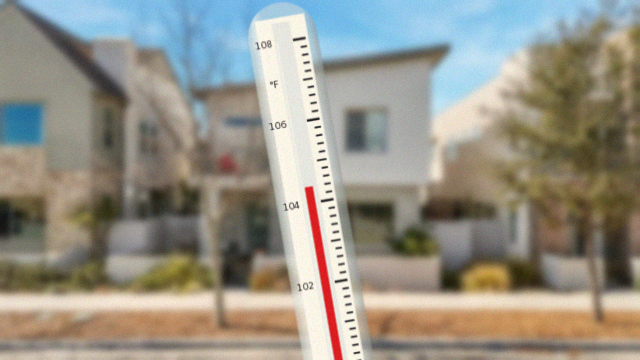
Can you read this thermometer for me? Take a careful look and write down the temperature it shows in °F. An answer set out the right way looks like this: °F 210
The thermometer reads °F 104.4
